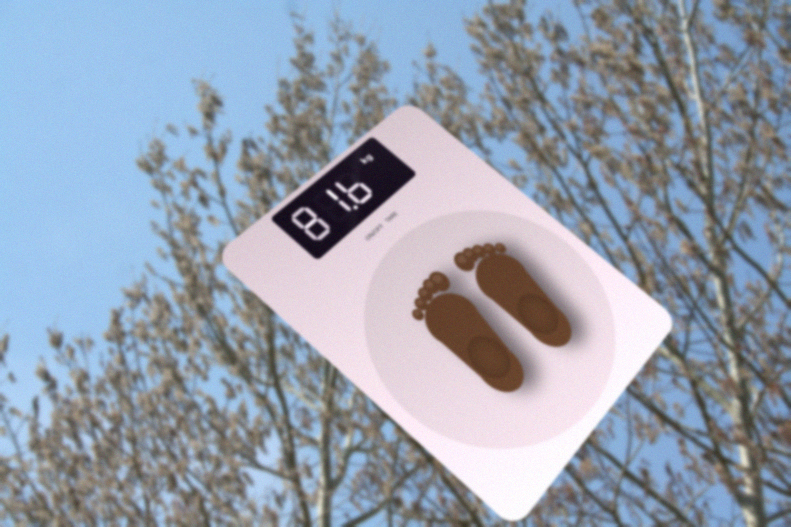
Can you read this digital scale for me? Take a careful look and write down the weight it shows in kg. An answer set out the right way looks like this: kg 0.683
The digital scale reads kg 81.6
